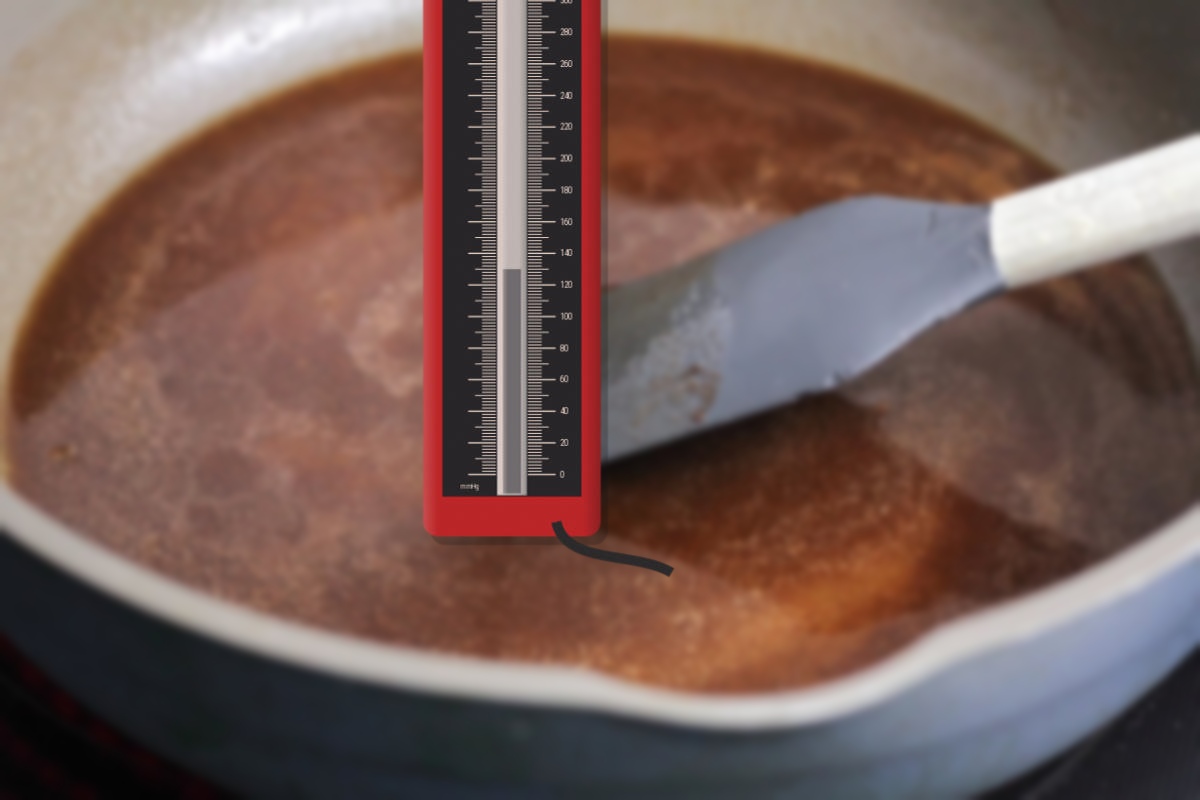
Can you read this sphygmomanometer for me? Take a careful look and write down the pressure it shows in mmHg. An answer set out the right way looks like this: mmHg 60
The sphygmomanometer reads mmHg 130
